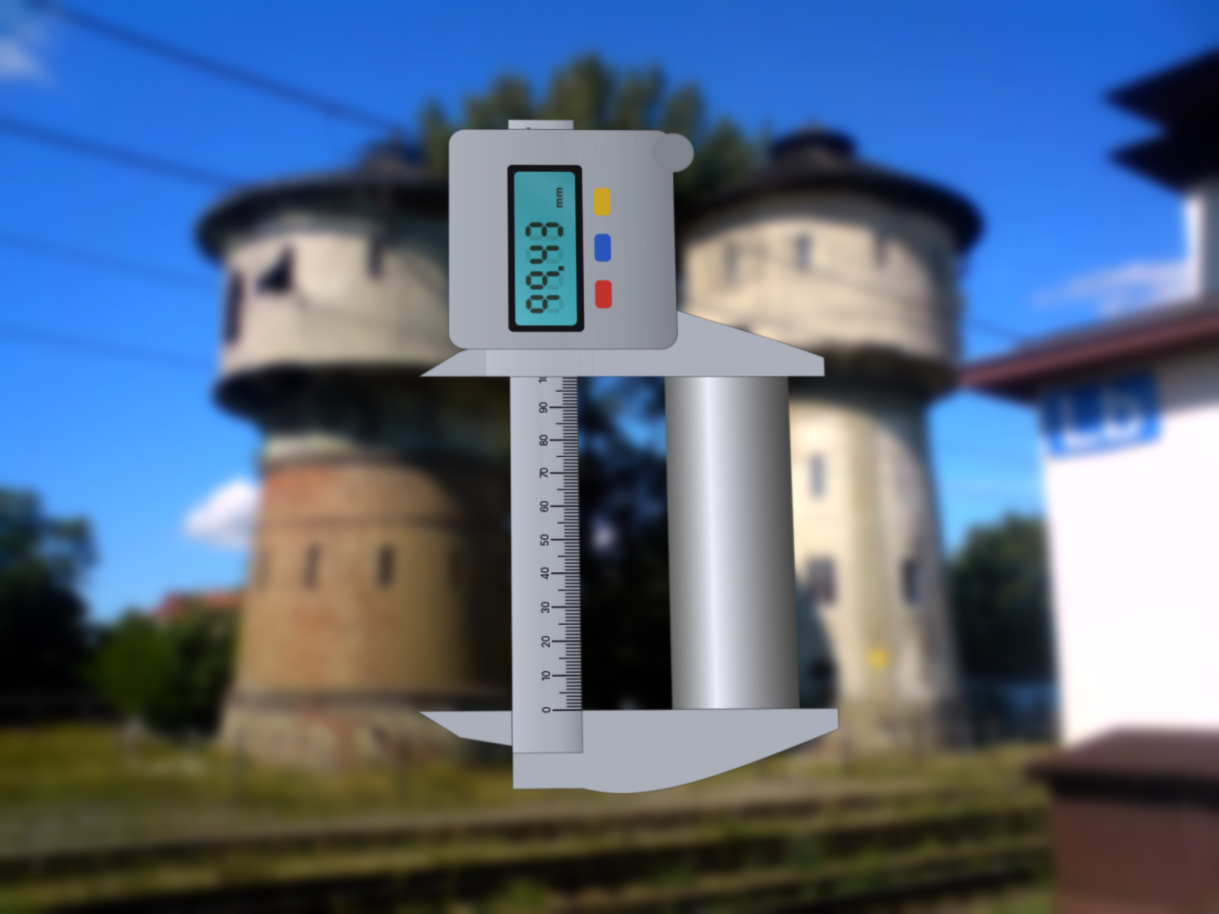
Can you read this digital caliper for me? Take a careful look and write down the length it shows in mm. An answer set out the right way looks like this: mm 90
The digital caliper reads mm 99.43
